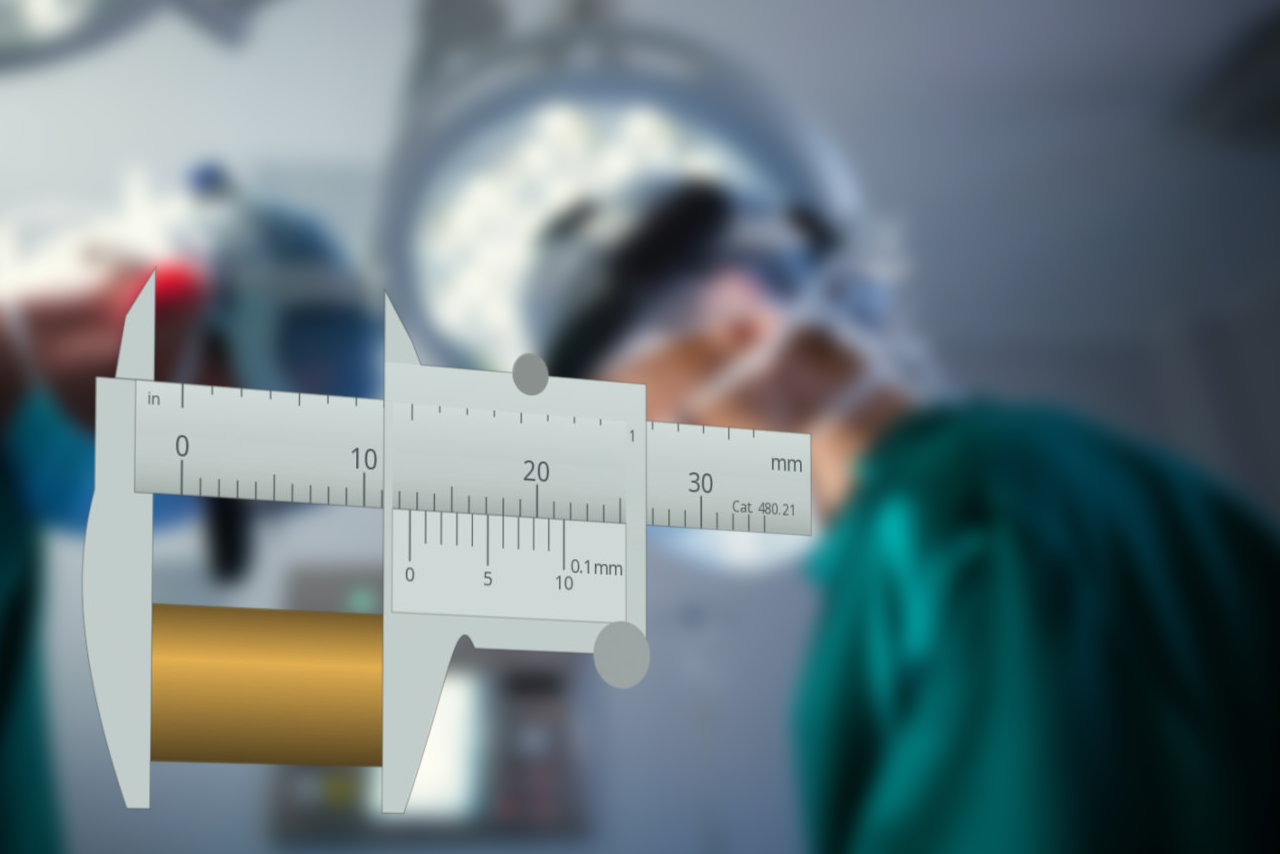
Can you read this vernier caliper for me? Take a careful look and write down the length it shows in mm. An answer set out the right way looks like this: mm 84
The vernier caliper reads mm 12.6
